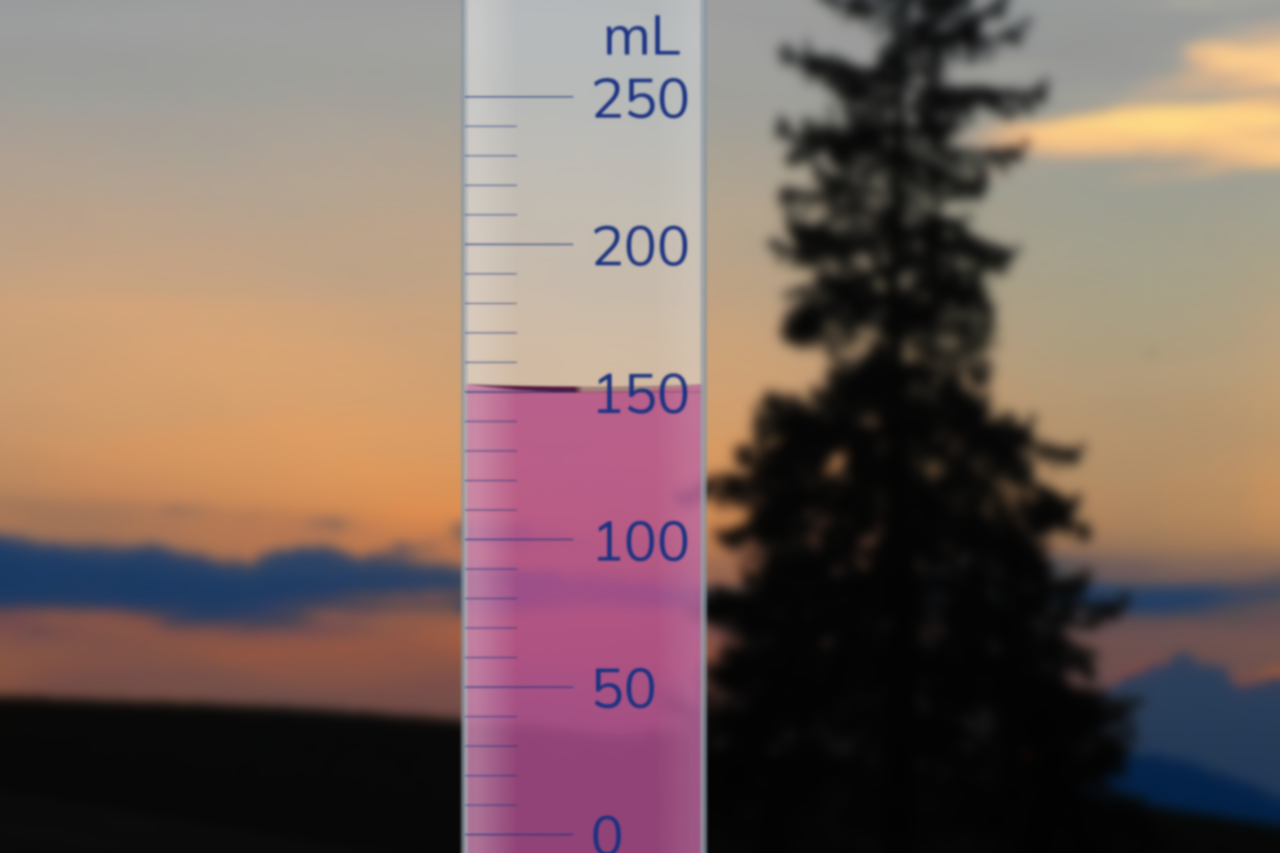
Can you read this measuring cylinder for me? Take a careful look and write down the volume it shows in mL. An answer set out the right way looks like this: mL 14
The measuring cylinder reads mL 150
